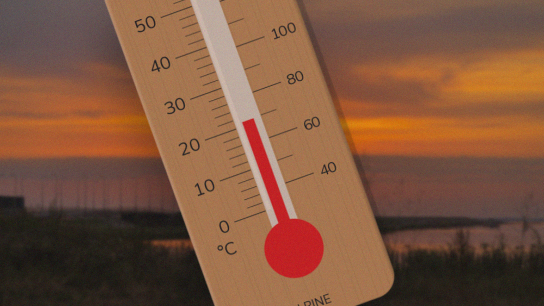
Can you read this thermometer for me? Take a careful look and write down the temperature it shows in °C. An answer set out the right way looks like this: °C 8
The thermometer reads °C 21
